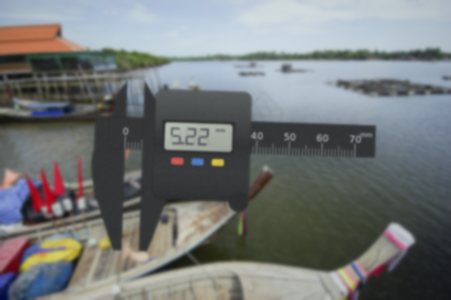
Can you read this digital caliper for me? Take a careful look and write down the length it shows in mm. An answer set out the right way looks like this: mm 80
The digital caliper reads mm 5.22
